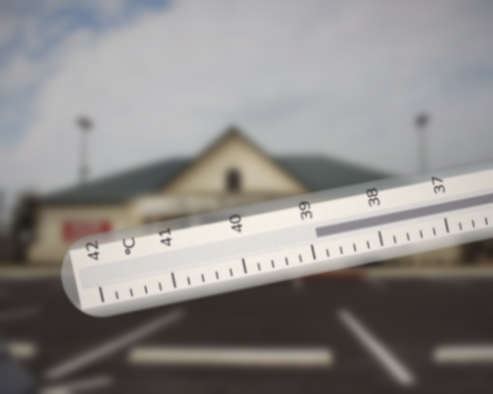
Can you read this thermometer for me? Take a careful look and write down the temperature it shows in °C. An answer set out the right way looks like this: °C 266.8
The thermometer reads °C 38.9
